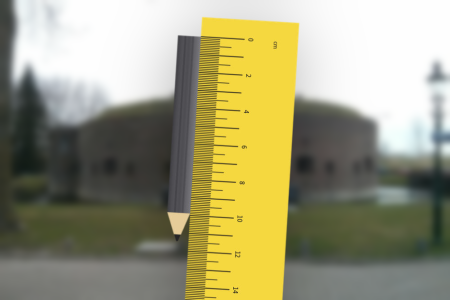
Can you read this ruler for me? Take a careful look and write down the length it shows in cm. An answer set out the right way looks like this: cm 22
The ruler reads cm 11.5
